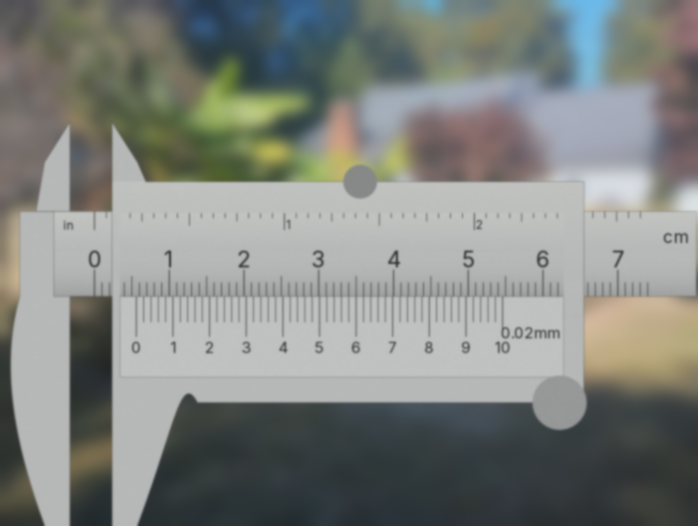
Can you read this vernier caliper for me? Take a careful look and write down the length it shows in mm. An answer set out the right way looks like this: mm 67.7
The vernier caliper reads mm 5.6
